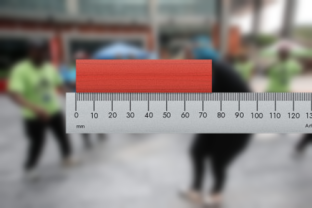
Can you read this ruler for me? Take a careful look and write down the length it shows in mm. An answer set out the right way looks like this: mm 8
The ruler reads mm 75
